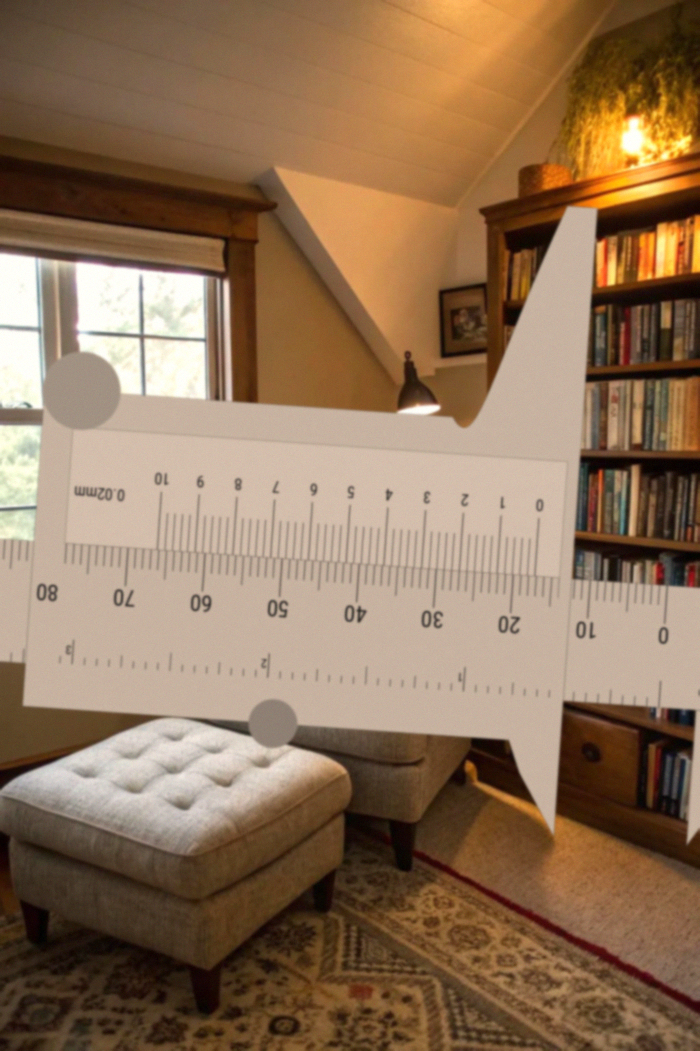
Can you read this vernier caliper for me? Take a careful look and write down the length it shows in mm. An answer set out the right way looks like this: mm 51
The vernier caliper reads mm 17.2
